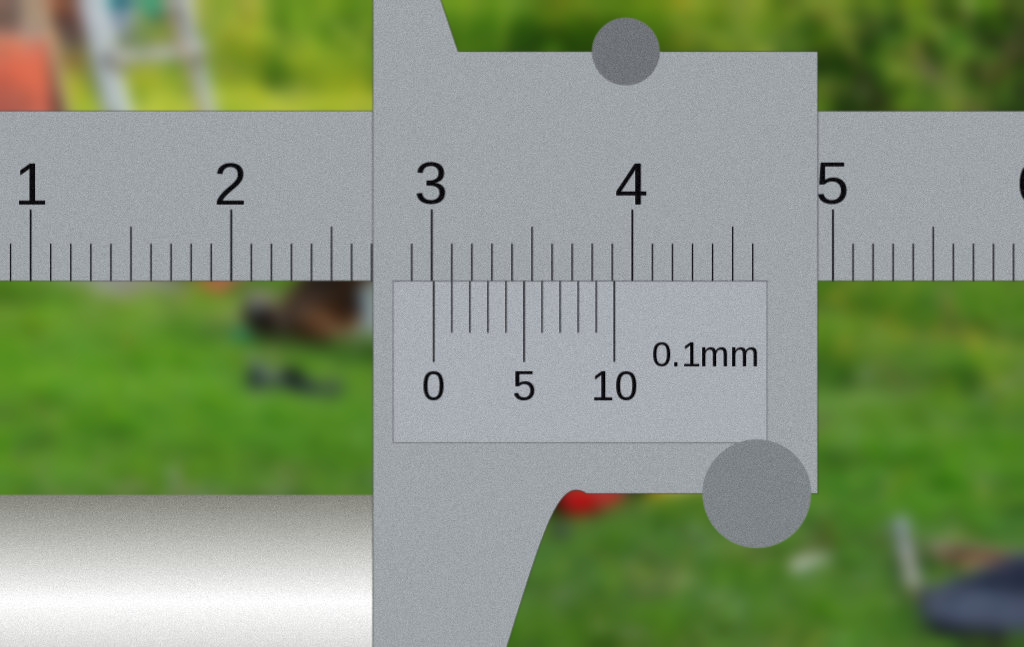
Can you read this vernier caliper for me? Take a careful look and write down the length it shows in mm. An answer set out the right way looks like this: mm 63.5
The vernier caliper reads mm 30.1
